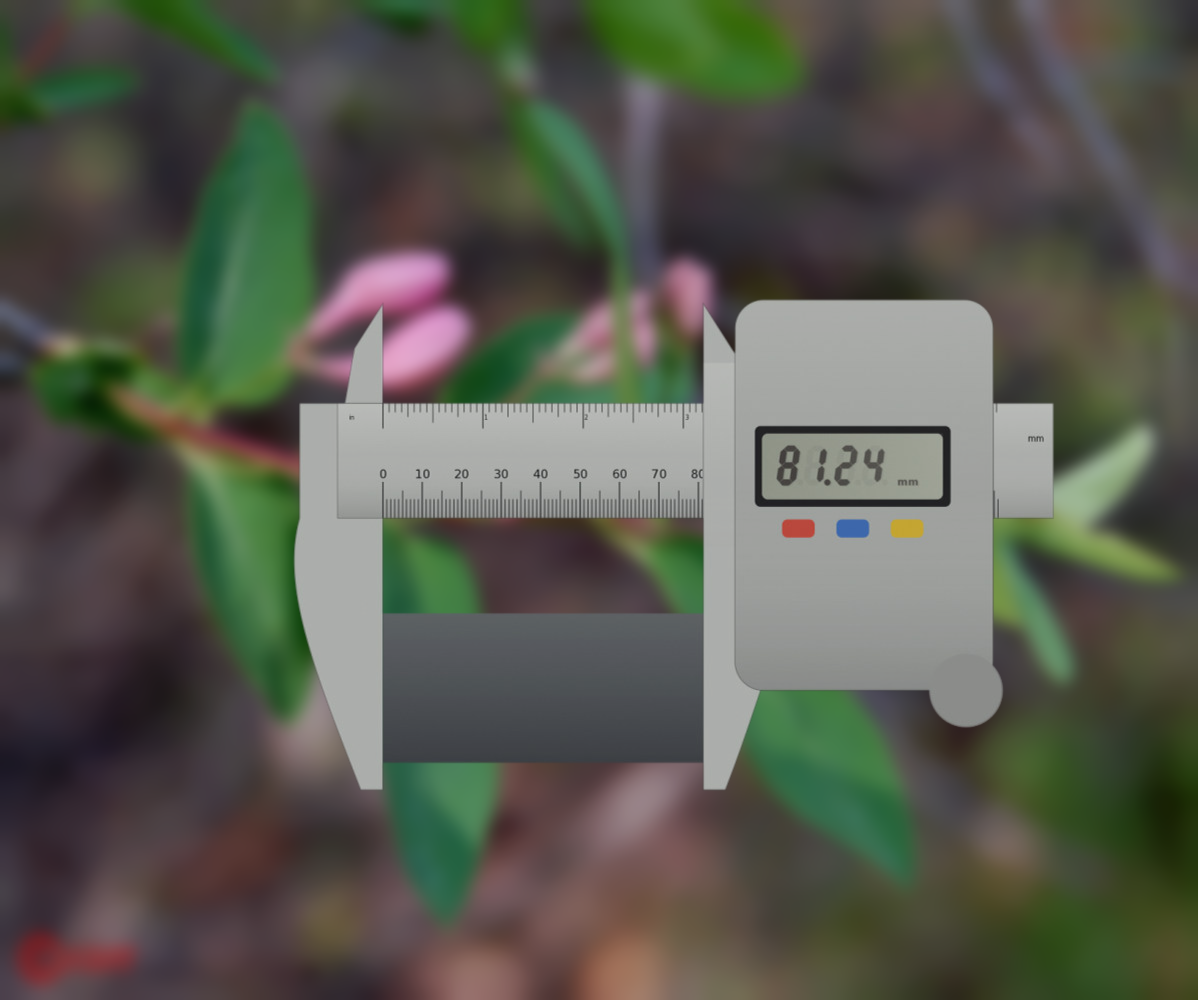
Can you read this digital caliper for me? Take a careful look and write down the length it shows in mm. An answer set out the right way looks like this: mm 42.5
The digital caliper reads mm 81.24
